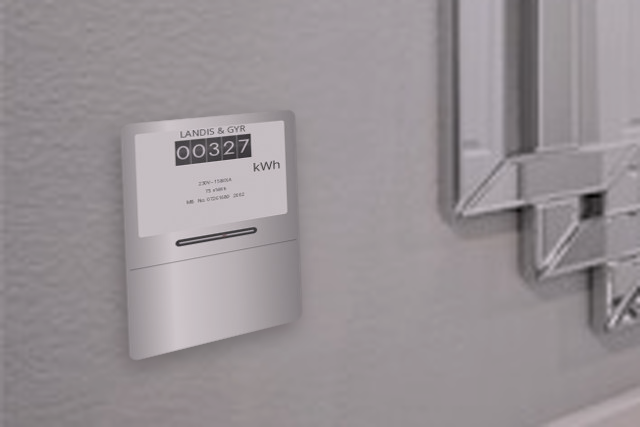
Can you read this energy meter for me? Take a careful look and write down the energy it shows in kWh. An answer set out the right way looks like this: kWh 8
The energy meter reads kWh 327
